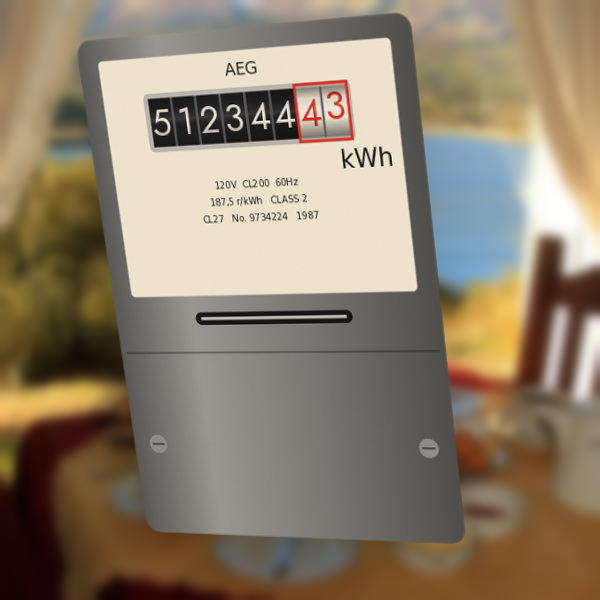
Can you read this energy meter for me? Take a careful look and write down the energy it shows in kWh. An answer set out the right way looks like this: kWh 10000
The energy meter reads kWh 512344.43
